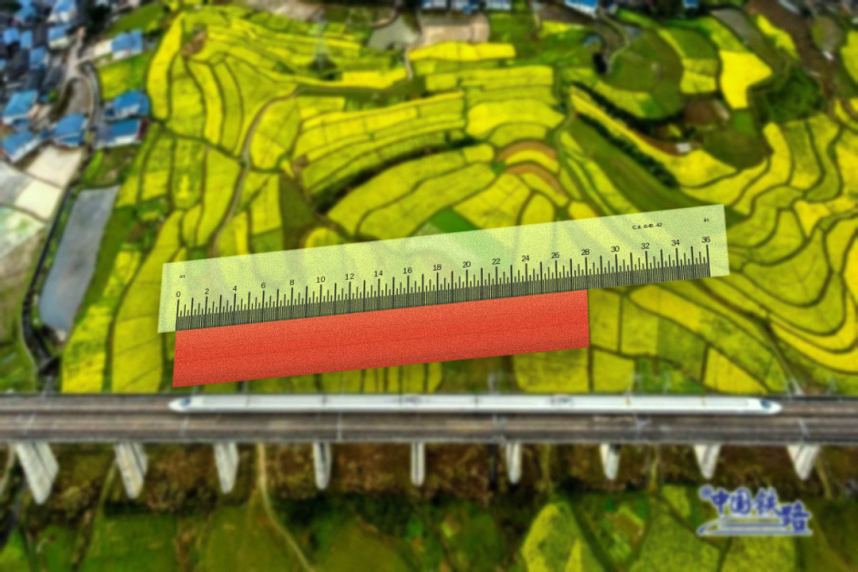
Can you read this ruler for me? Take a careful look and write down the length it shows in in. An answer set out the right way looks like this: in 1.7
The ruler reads in 28
